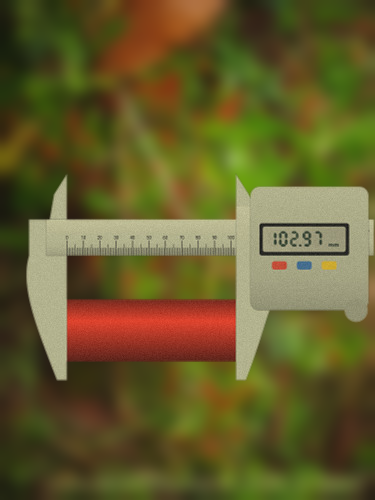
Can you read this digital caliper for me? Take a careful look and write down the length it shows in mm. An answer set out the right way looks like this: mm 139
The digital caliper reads mm 102.97
